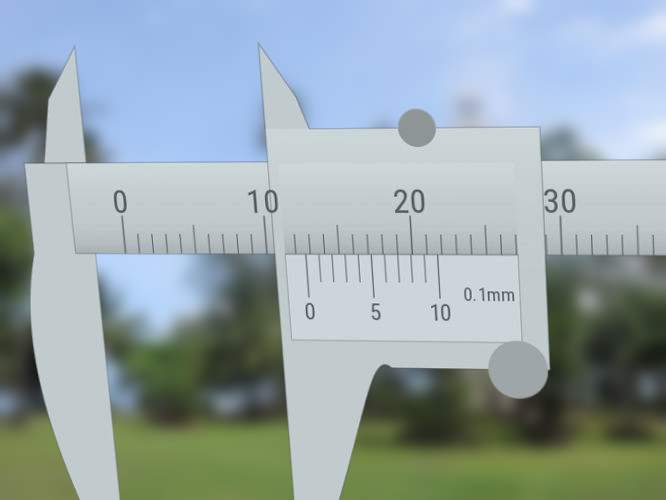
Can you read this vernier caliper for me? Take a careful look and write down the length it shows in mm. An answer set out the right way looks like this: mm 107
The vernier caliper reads mm 12.7
